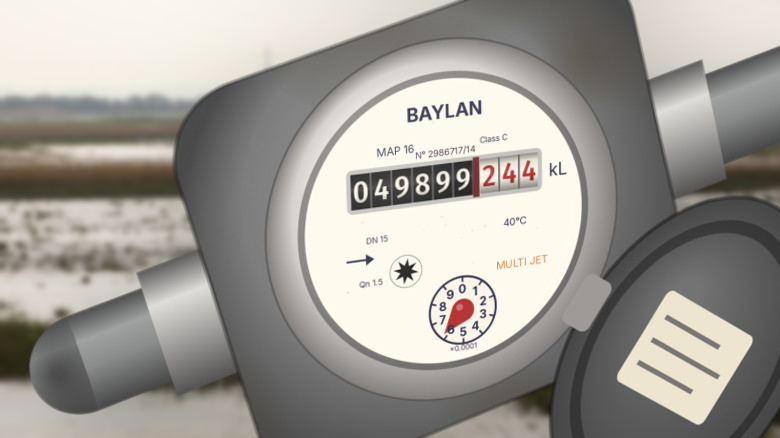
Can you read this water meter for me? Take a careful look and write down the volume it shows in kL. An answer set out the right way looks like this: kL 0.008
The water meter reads kL 49899.2446
